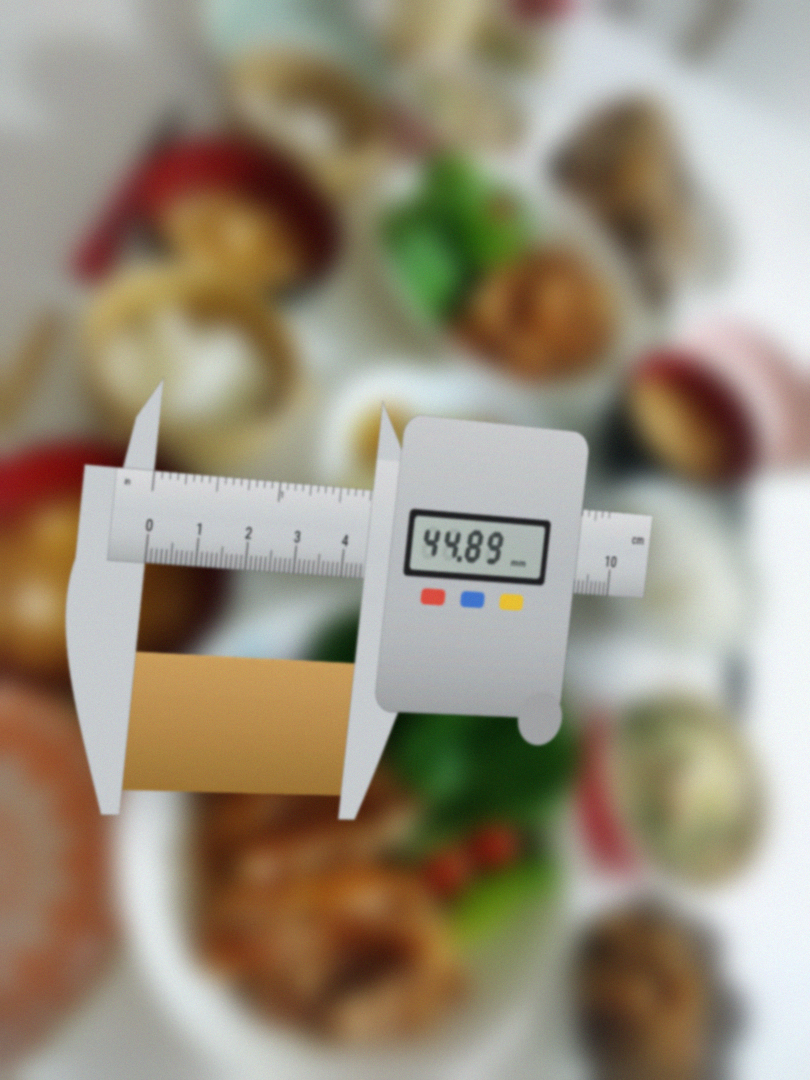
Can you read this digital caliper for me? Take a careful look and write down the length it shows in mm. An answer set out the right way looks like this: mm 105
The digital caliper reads mm 44.89
